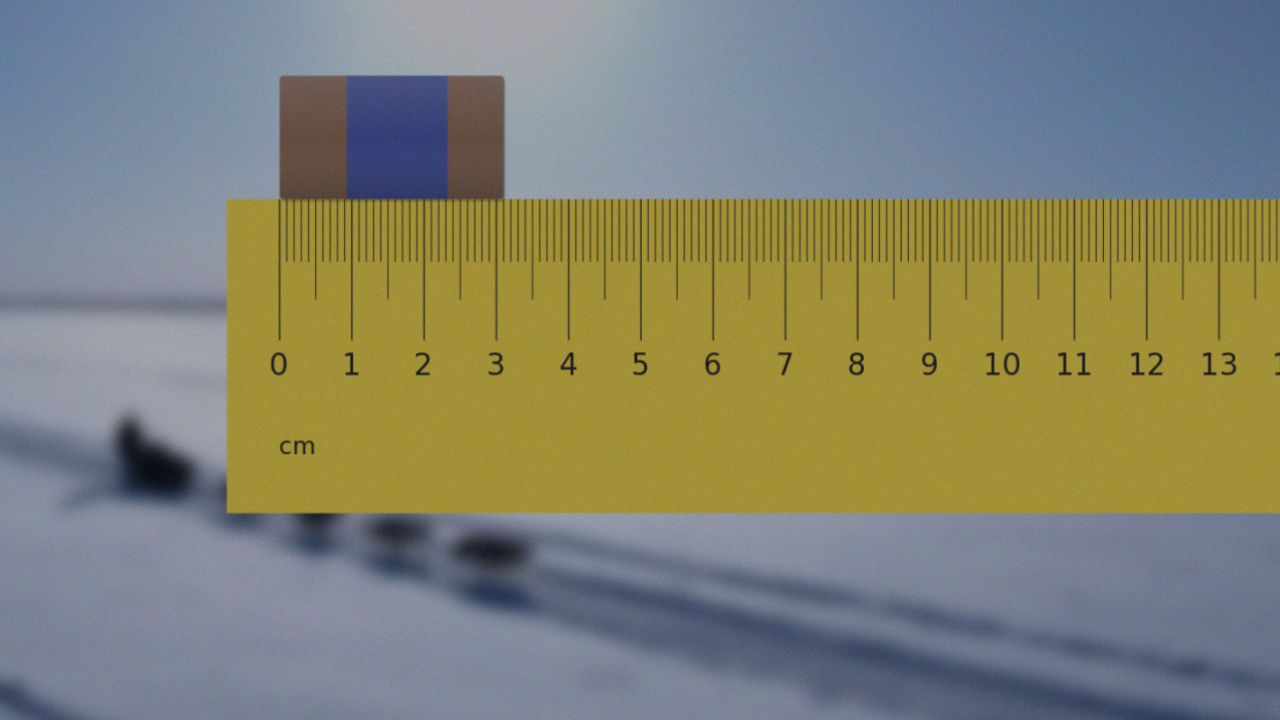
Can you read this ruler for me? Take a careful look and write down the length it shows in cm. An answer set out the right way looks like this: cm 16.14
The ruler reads cm 3.1
